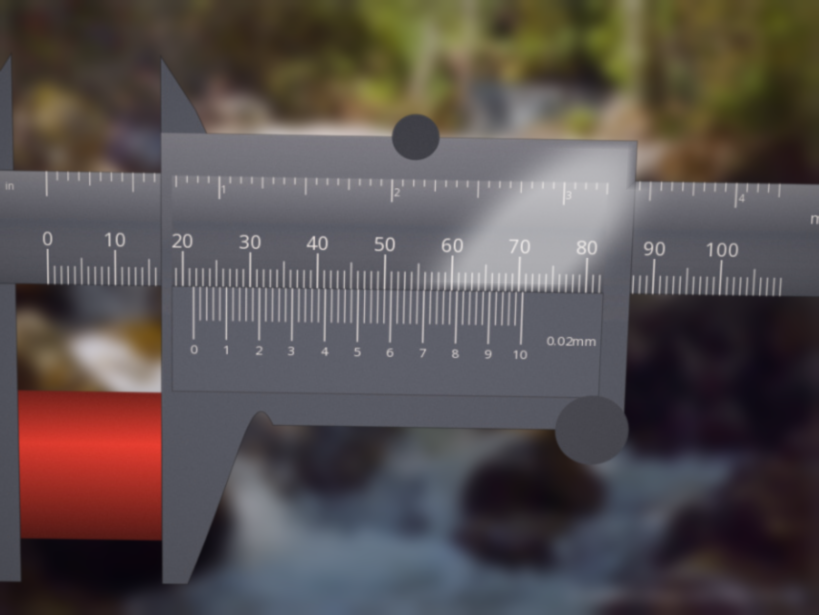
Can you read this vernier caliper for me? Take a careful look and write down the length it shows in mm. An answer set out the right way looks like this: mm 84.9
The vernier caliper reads mm 21.6
